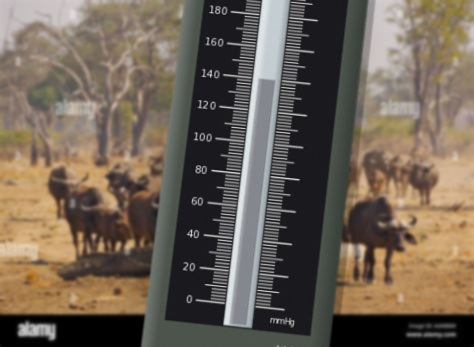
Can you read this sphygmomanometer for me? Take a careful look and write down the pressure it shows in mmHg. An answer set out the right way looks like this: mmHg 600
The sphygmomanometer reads mmHg 140
